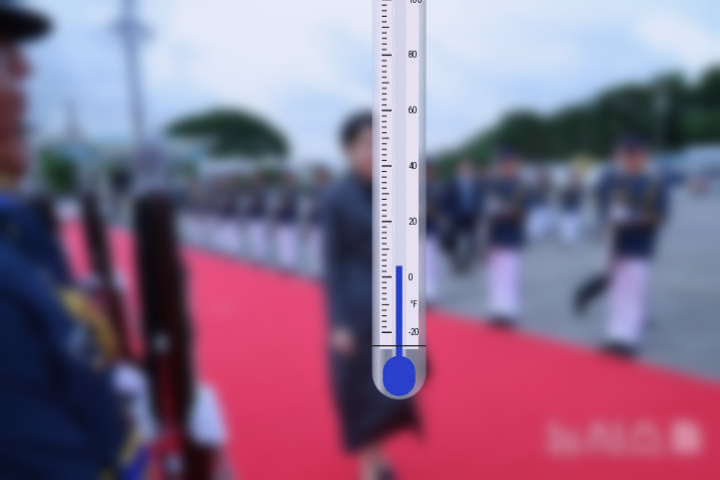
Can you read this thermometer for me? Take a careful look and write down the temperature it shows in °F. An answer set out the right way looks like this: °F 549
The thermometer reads °F 4
